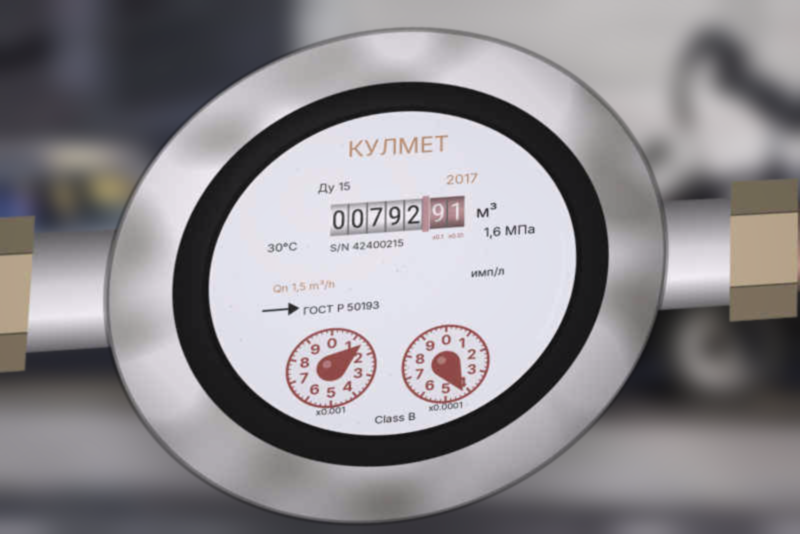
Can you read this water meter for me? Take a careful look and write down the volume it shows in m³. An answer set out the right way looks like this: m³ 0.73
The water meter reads m³ 792.9114
